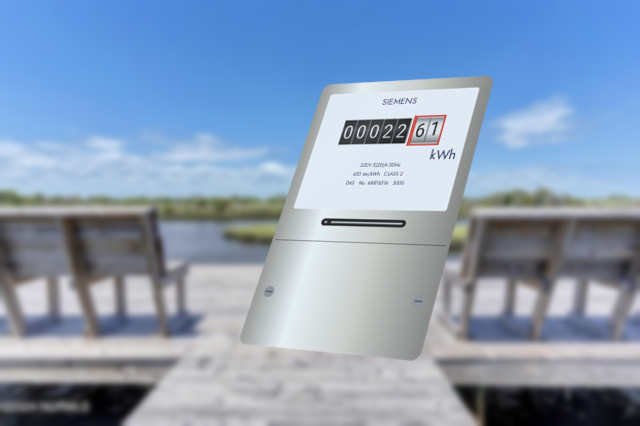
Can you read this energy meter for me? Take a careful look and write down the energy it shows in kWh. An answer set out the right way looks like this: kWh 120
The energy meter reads kWh 22.61
